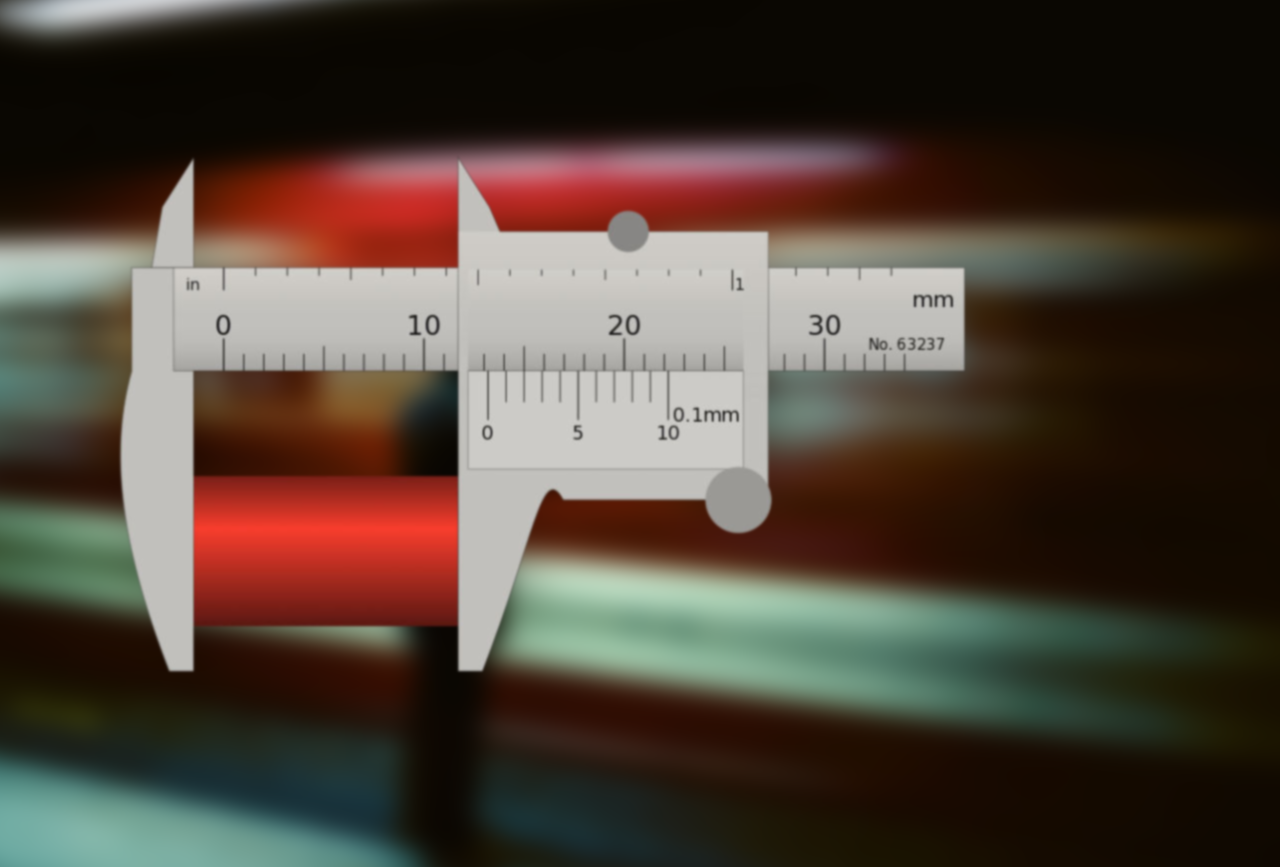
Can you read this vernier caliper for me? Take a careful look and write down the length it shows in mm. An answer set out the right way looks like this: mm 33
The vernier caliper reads mm 13.2
